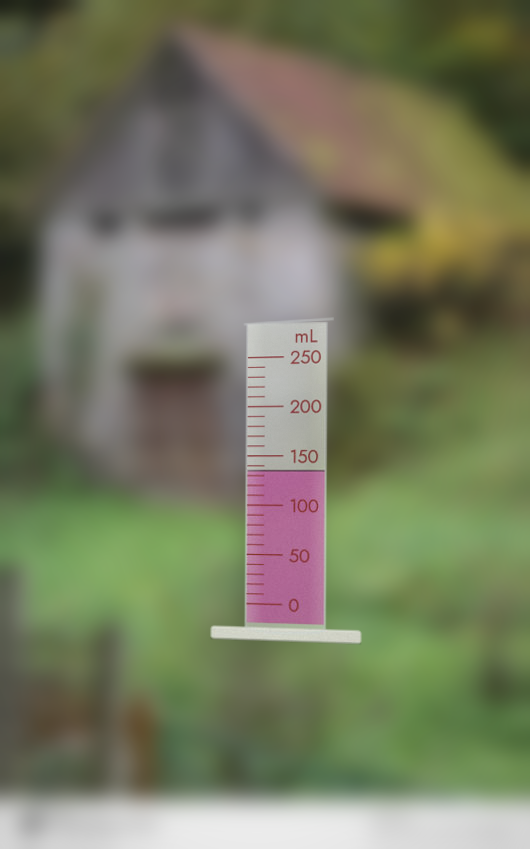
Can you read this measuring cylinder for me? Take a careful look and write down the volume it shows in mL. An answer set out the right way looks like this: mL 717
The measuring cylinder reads mL 135
